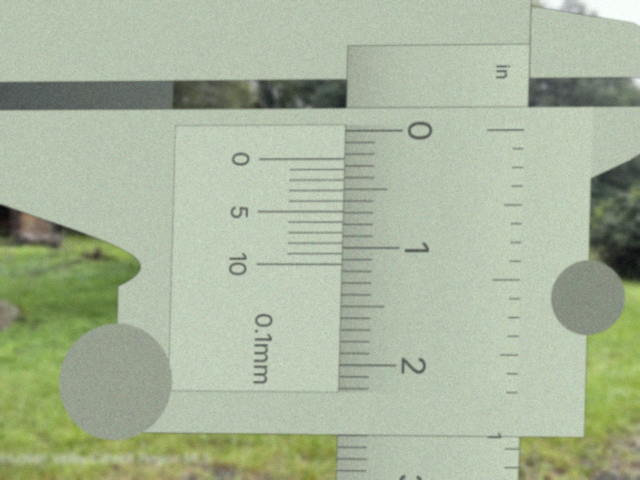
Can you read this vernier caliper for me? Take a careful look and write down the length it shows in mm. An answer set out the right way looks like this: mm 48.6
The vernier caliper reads mm 2.4
